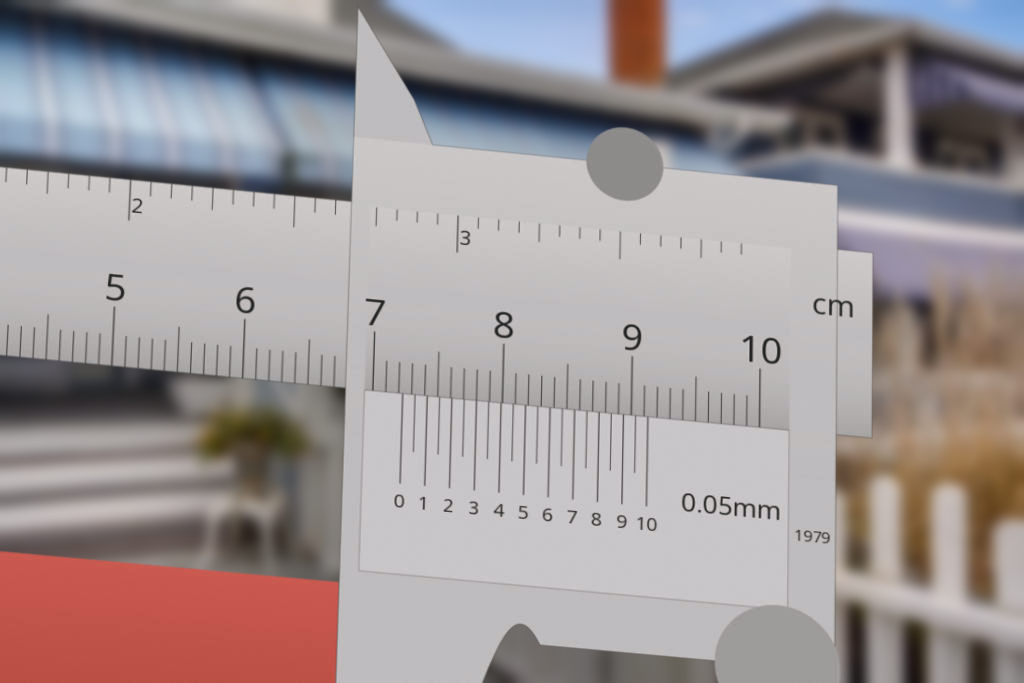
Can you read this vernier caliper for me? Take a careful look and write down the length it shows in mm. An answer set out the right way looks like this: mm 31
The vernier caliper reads mm 72.3
